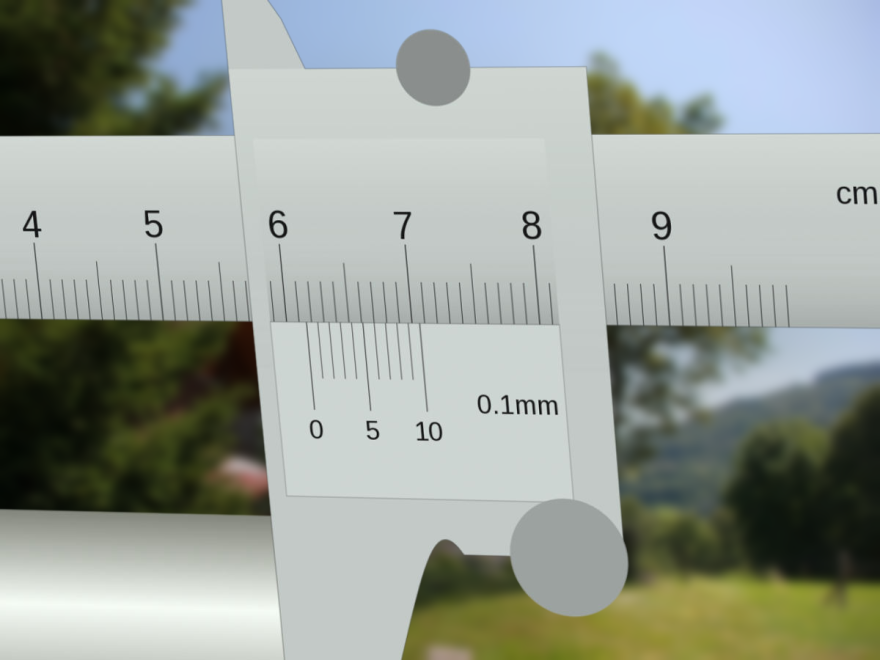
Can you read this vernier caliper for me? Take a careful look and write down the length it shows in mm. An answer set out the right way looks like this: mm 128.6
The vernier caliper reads mm 61.6
